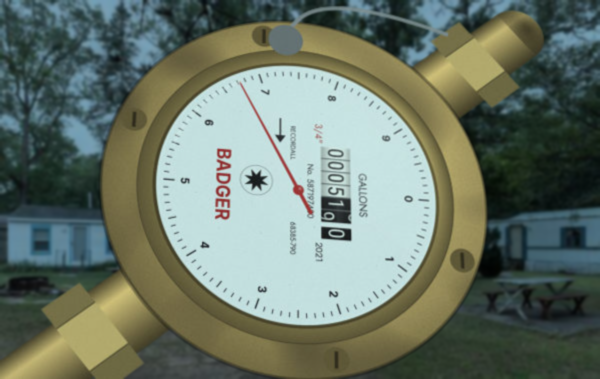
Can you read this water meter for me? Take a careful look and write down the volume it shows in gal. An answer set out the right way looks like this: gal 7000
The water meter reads gal 5186.7
